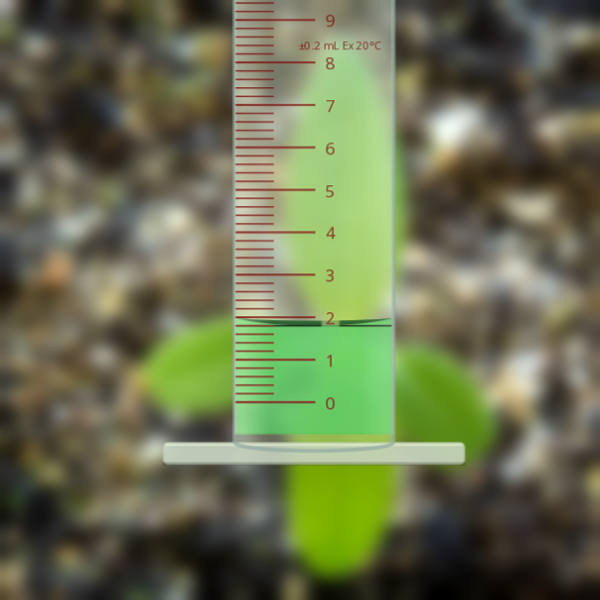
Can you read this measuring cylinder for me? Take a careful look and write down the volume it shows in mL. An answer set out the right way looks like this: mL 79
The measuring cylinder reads mL 1.8
